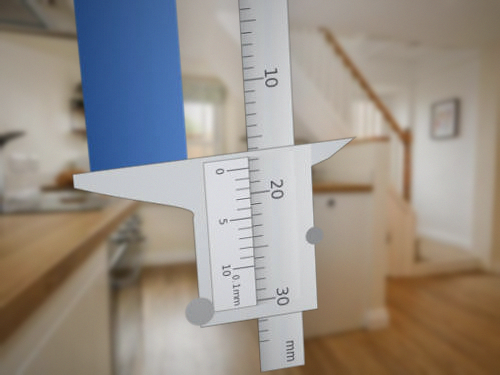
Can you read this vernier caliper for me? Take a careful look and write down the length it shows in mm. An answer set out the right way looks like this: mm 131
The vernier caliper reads mm 17.7
